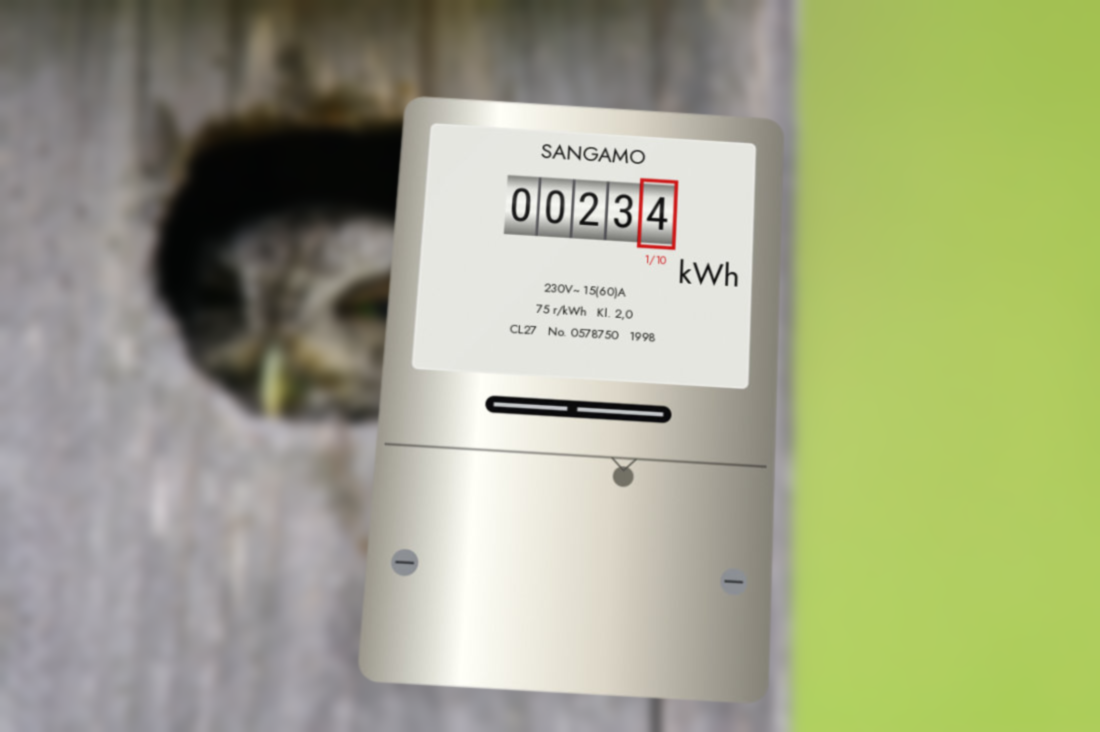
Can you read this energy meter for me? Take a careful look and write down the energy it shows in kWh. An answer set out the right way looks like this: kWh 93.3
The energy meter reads kWh 23.4
